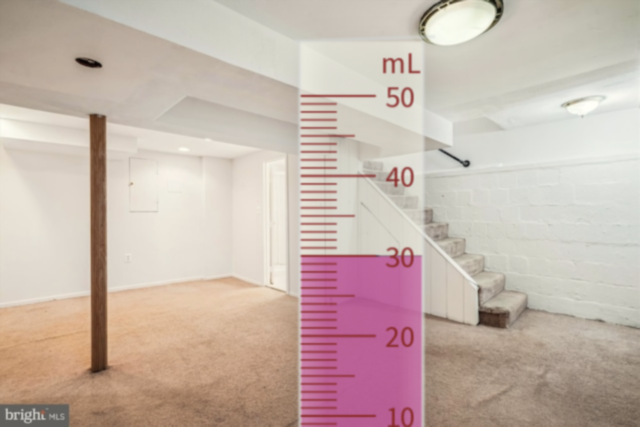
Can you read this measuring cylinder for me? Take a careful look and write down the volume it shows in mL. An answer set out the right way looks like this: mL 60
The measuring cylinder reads mL 30
